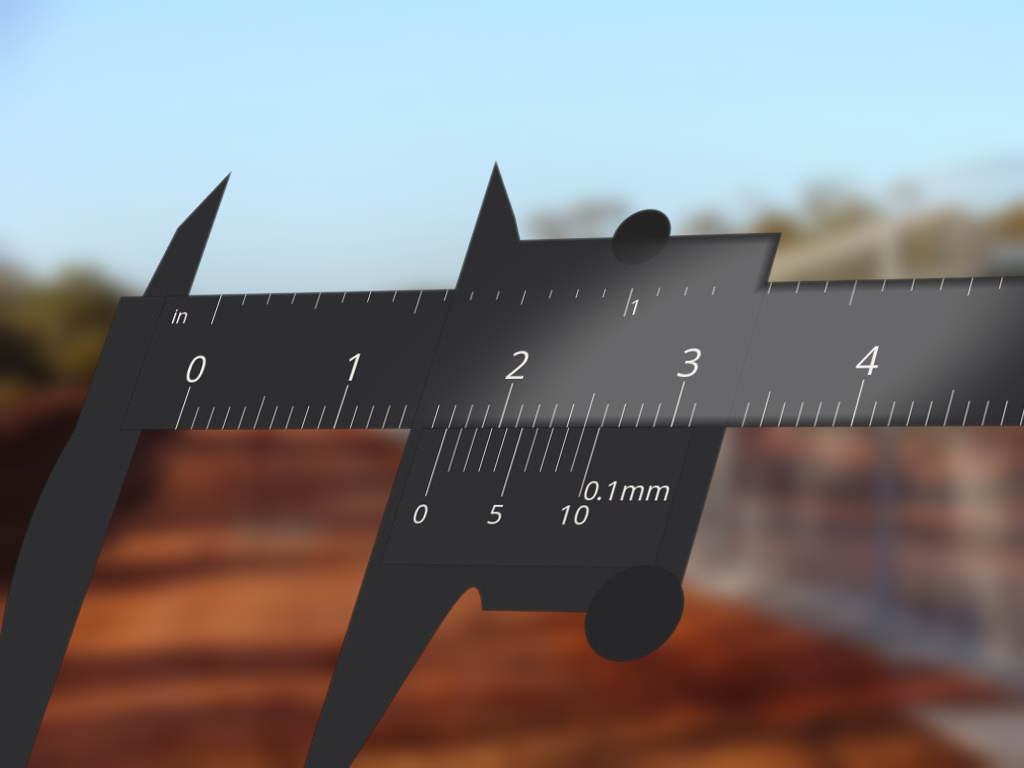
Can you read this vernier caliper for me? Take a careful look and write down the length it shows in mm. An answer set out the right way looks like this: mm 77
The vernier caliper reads mm 16.9
